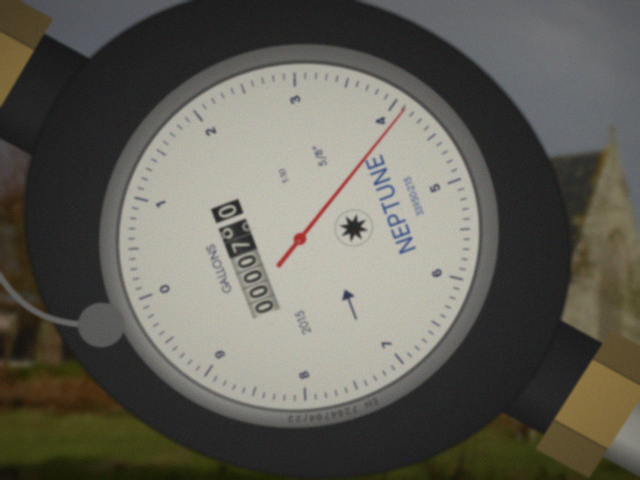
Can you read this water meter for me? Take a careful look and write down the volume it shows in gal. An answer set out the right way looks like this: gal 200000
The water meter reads gal 784.1
